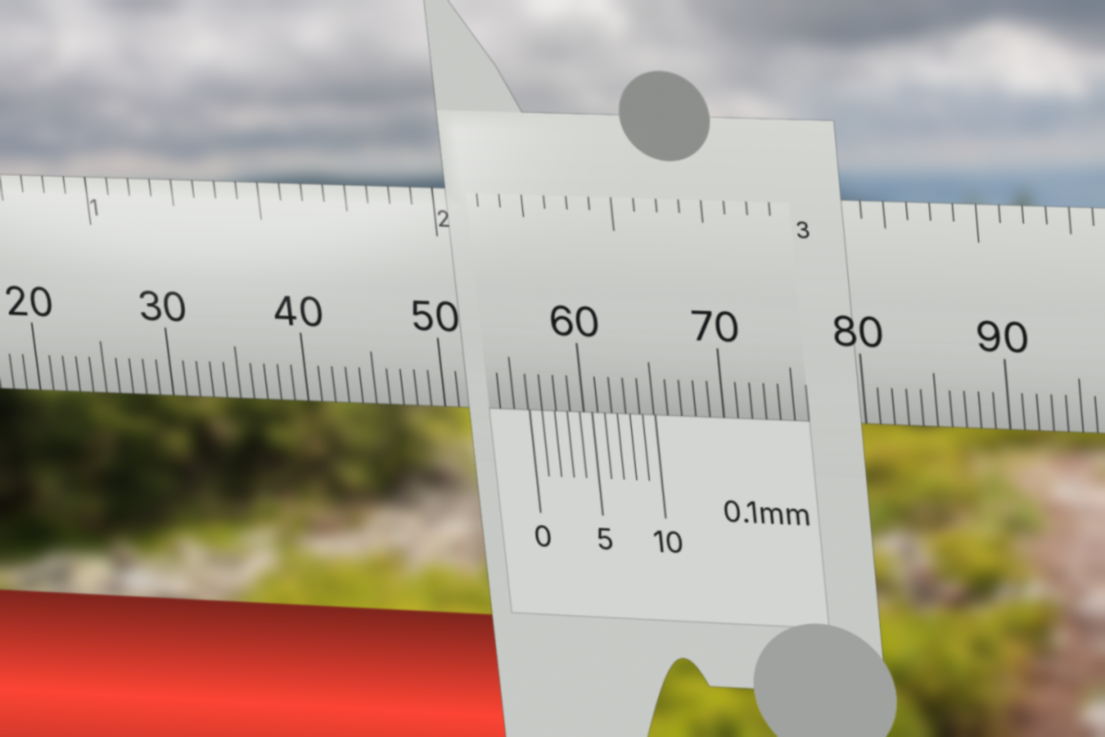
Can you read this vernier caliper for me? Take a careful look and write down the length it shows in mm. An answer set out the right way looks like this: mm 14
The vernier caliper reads mm 56.1
